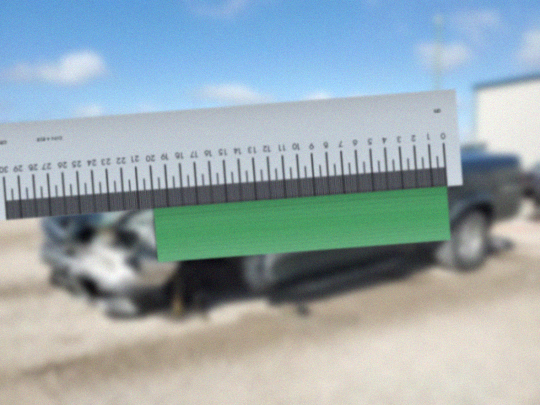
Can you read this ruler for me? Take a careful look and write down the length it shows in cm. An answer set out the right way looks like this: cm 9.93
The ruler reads cm 20
